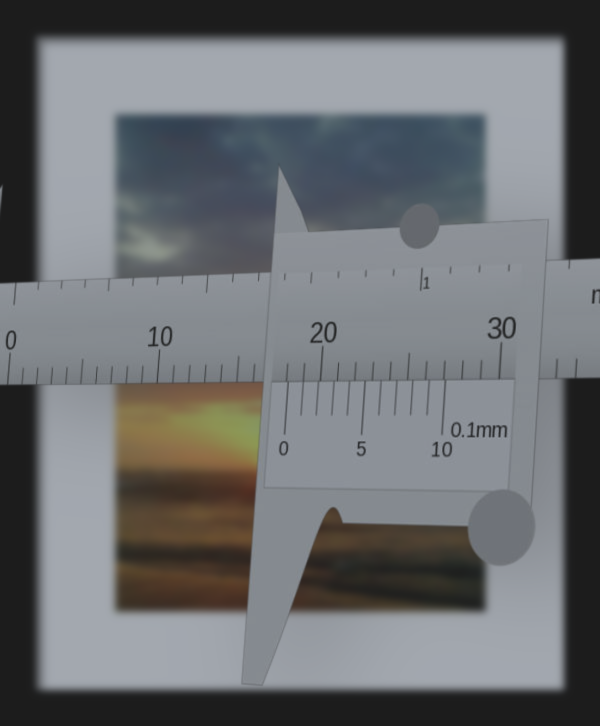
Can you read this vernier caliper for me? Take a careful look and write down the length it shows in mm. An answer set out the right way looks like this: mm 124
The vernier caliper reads mm 18.1
